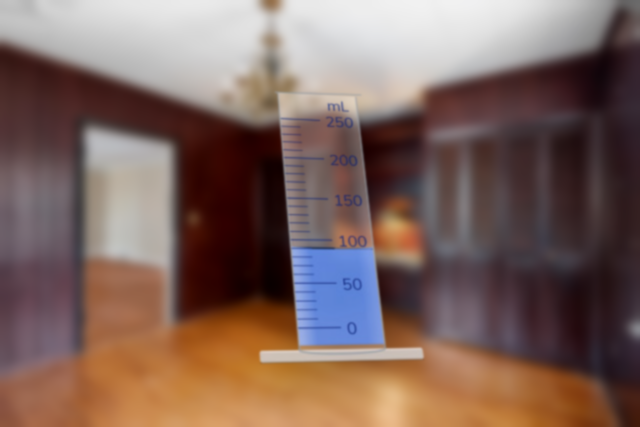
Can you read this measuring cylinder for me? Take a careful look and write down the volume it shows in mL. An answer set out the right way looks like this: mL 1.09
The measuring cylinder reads mL 90
